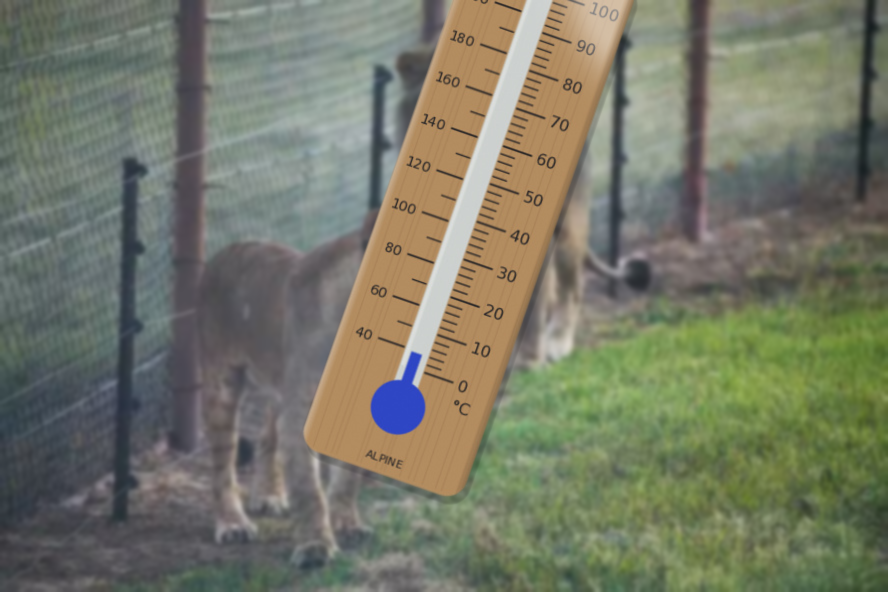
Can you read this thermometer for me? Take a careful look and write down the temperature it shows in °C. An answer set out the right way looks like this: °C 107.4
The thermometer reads °C 4
